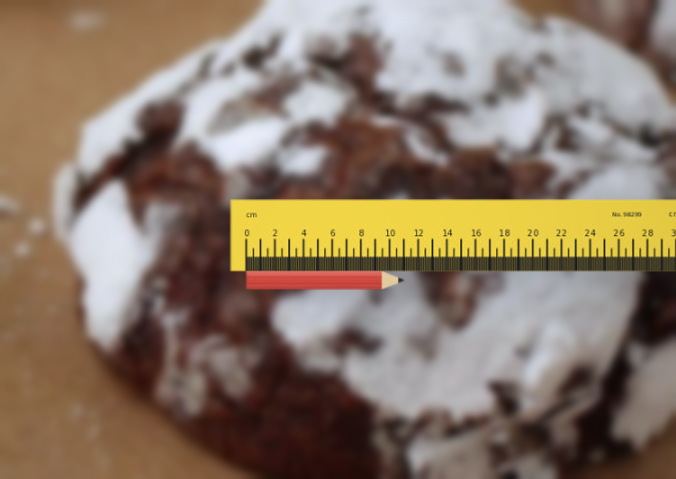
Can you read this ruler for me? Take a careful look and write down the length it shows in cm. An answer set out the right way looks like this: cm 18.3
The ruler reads cm 11
